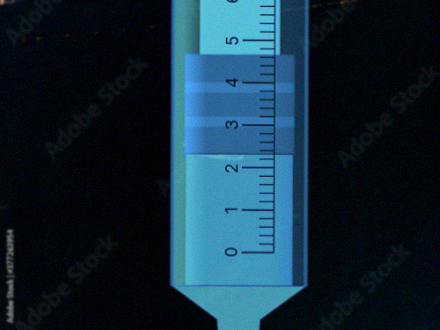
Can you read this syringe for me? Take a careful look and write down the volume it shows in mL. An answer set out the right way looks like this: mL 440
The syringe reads mL 2.3
